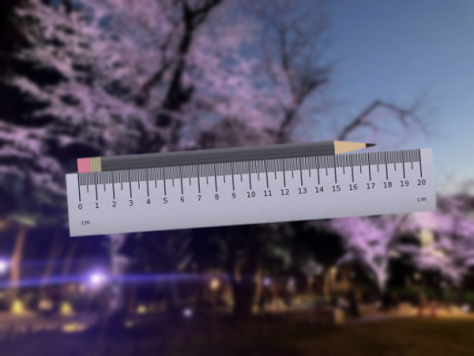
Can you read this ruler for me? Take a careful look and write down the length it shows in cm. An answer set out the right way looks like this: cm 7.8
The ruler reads cm 17.5
